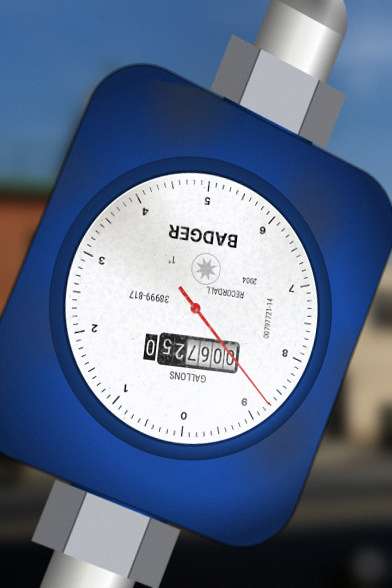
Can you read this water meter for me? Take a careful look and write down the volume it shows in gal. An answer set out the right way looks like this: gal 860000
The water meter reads gal 67248.7
